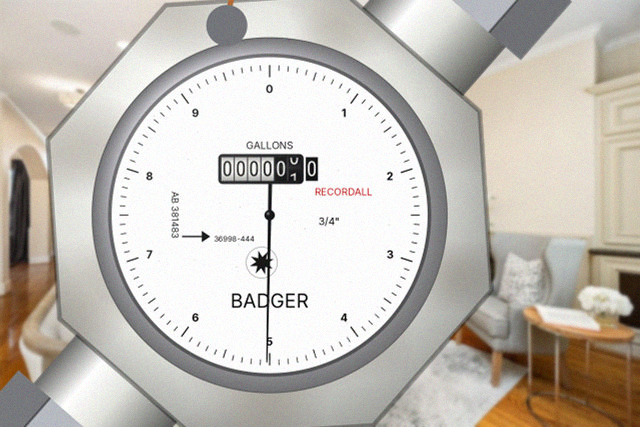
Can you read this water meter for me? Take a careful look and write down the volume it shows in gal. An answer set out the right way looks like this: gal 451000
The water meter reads gal 5.0
